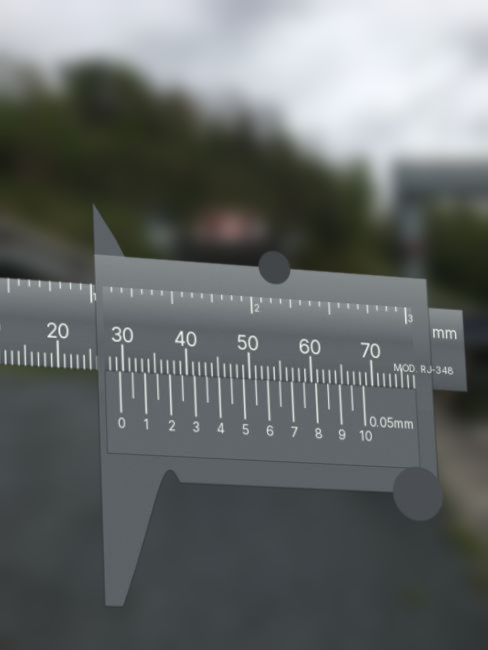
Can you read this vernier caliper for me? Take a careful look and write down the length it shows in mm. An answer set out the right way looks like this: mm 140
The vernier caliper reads mm 29.5
